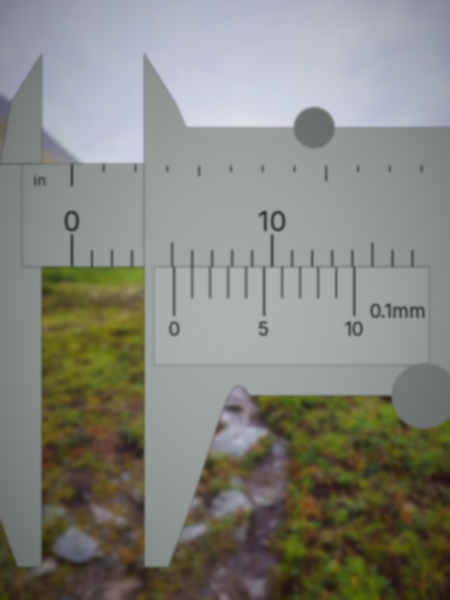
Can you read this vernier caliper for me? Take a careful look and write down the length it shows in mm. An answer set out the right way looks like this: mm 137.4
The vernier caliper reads mm 5.1
